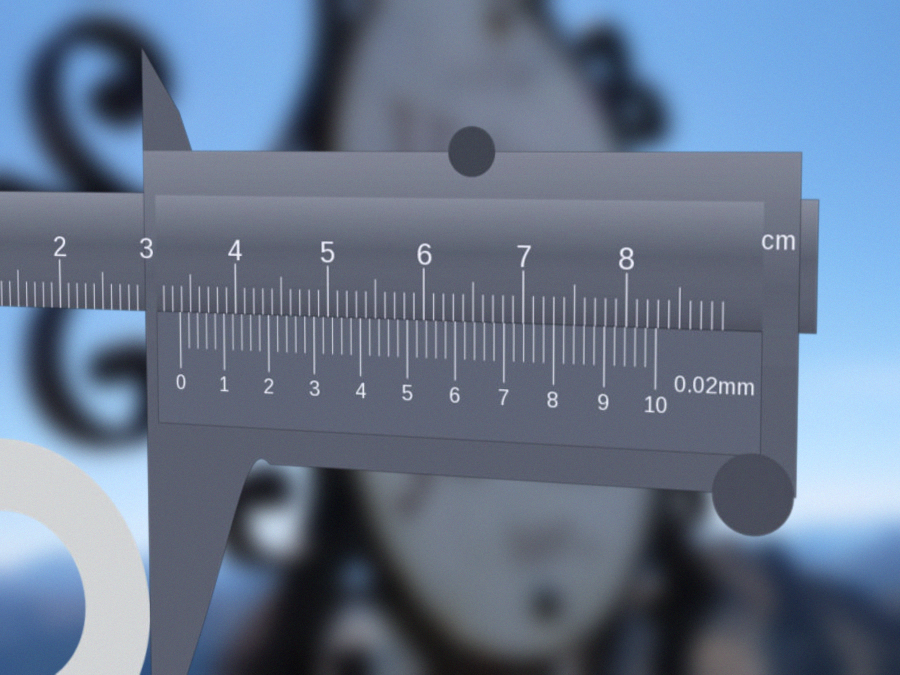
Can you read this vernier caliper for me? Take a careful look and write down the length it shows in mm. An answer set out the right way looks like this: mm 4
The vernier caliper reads mm 33.8
